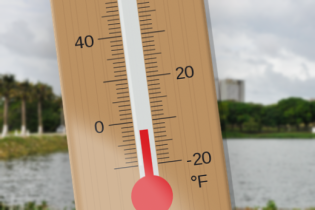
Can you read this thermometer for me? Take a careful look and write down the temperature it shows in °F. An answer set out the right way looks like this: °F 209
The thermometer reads °F -4
